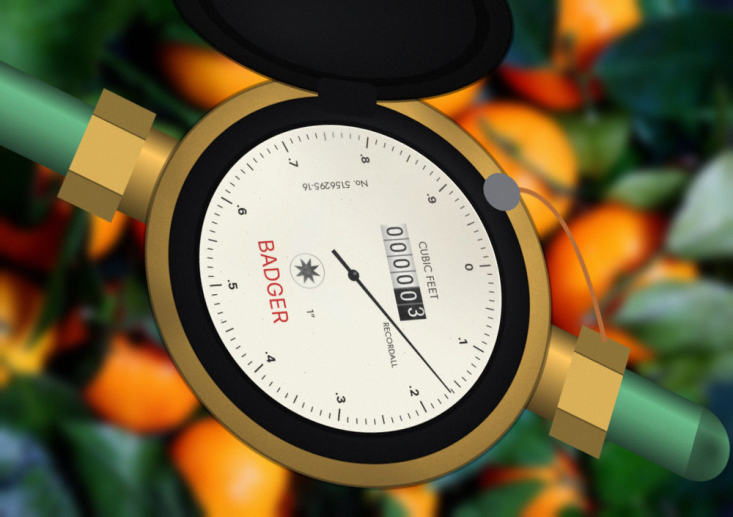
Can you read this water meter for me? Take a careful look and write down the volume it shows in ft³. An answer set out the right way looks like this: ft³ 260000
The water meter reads ft³ 3.16
